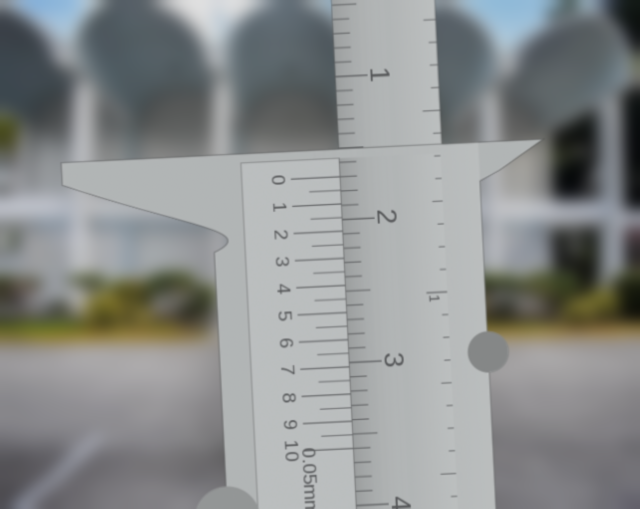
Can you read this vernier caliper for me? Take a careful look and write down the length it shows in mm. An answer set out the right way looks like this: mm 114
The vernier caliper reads mm 17.0
